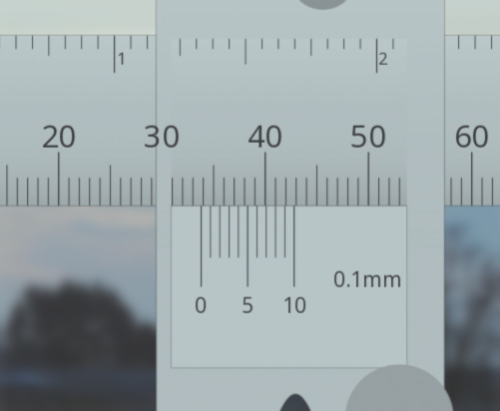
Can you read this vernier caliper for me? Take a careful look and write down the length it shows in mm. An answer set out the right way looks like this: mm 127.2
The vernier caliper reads mm 33.8
